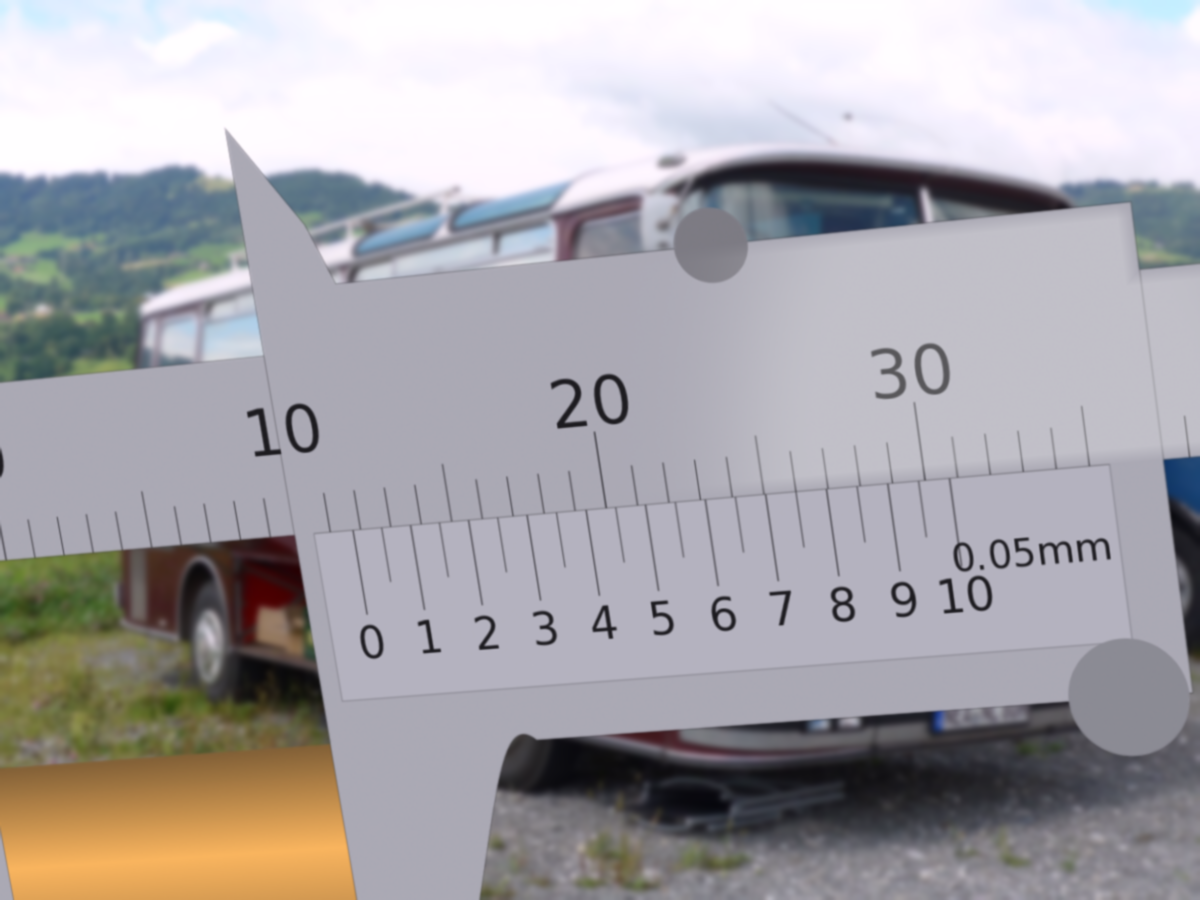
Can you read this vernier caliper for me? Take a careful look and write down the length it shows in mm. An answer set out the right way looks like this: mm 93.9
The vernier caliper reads mm 11.75
